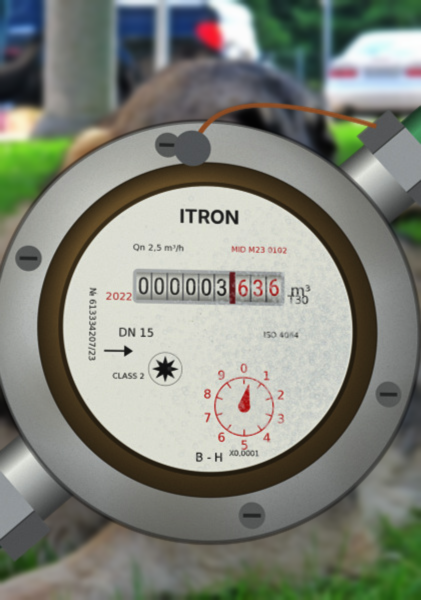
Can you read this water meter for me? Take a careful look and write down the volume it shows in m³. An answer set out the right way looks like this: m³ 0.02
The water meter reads m³ 3.6360
